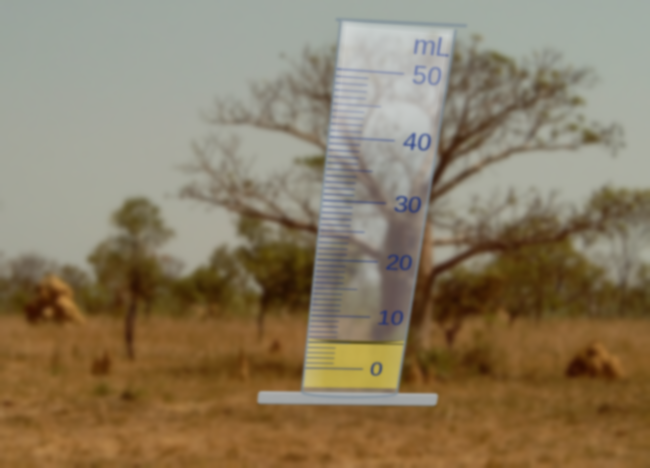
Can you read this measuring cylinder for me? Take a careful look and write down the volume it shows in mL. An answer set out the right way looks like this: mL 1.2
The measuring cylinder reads mL 5
